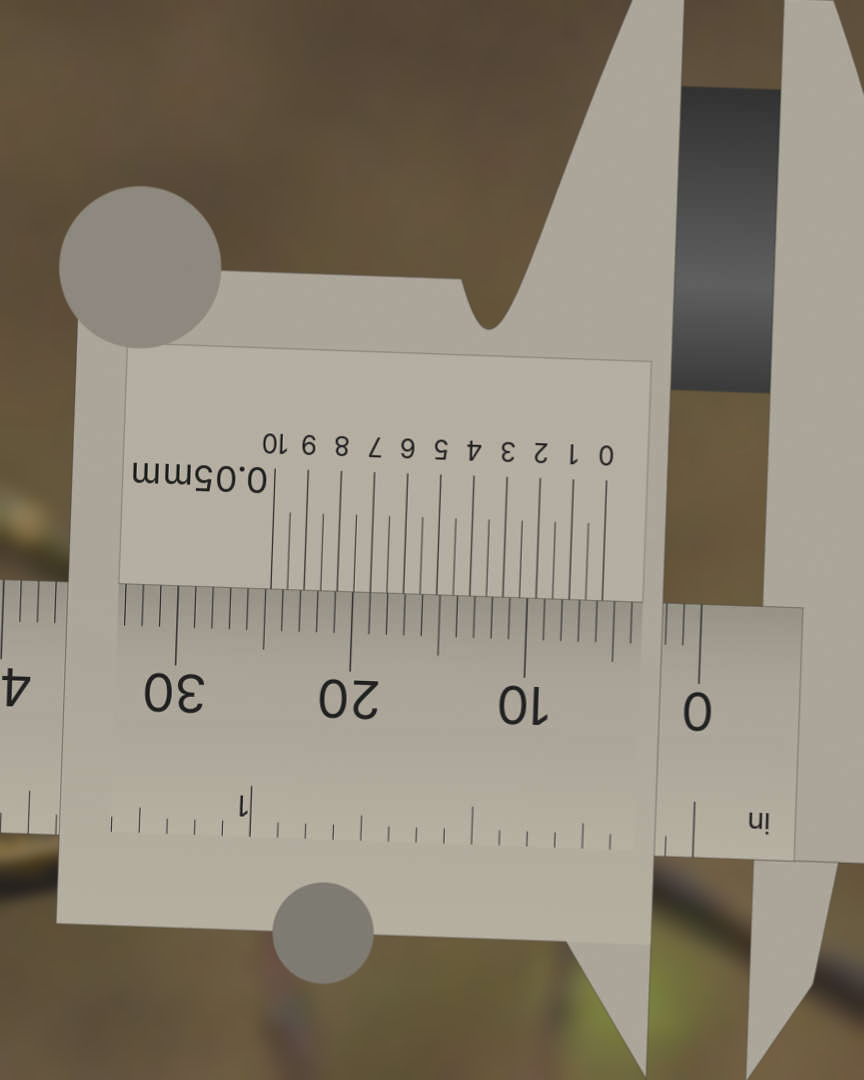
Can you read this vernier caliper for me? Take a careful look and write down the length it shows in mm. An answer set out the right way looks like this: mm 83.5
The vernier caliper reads mm 5.7
